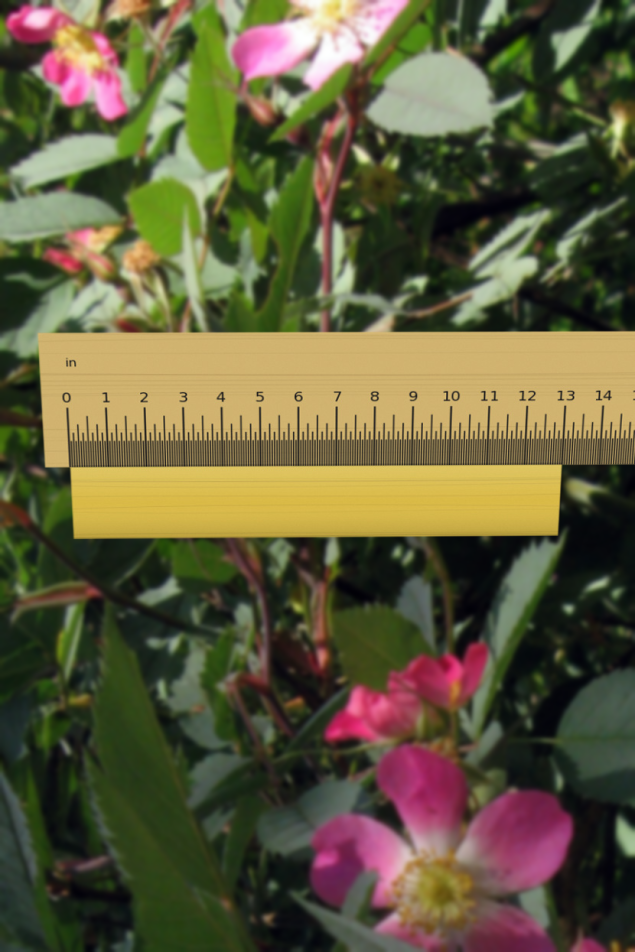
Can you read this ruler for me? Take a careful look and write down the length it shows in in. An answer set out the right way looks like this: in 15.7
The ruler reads in 13
